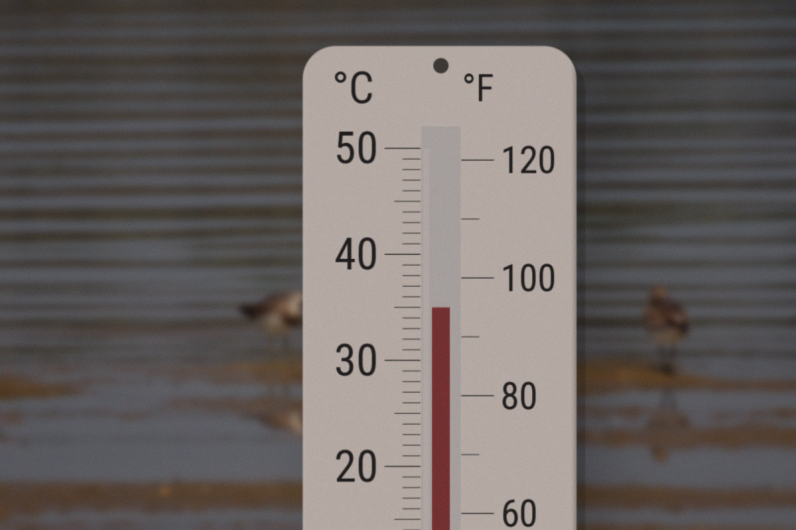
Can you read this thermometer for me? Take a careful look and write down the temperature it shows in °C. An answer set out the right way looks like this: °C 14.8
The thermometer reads °C 35
